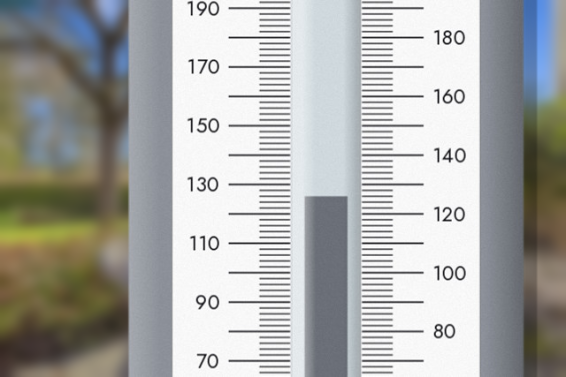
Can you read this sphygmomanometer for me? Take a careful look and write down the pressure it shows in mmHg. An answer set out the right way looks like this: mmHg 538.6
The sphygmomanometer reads mmHg 126
